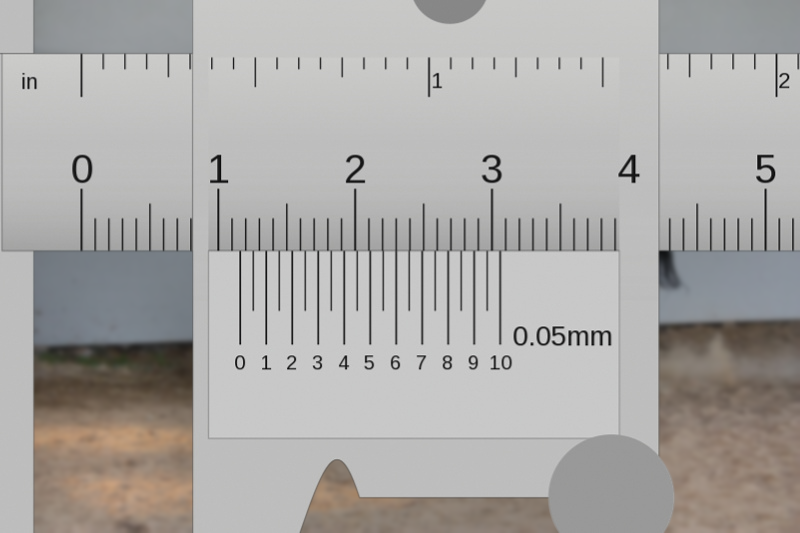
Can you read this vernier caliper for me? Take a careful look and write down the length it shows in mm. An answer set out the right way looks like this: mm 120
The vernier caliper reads mm 11.6
